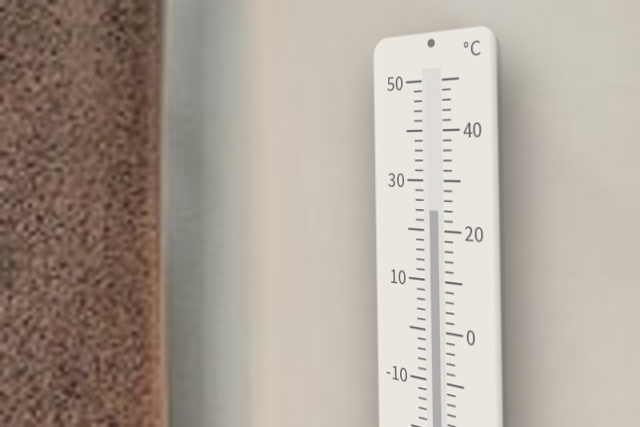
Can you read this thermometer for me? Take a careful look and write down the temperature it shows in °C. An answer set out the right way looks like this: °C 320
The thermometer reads °C 24
